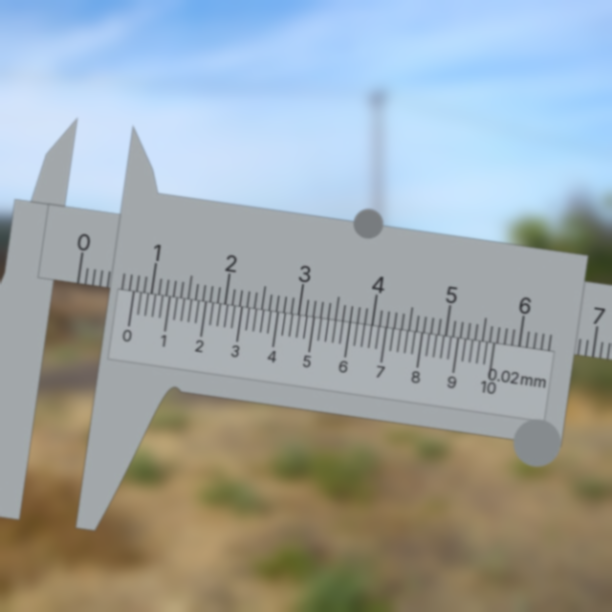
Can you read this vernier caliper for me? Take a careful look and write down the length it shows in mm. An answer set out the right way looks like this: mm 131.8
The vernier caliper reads mm 7.6
